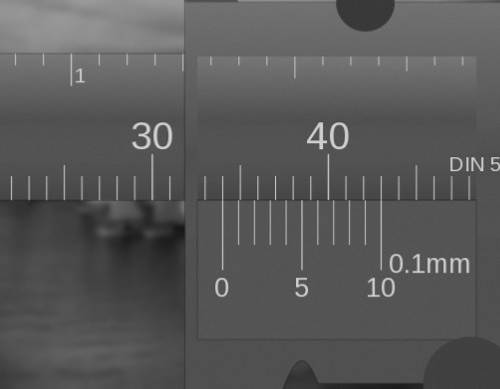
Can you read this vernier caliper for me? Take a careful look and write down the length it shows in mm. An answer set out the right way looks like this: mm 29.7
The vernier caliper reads mm 34.0
